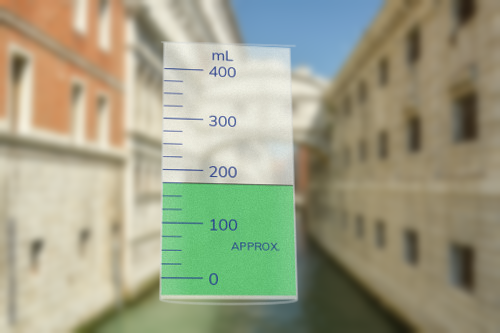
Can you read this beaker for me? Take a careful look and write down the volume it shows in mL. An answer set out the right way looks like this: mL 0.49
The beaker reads mL 175
